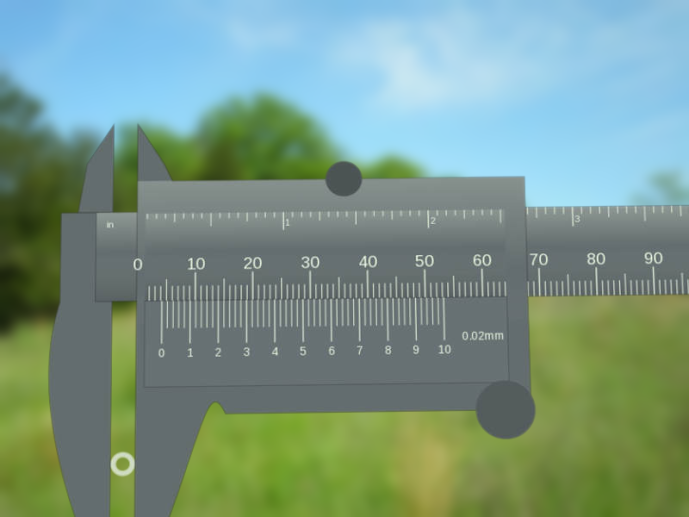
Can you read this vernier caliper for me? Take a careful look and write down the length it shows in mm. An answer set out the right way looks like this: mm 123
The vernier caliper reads mm 4.2
